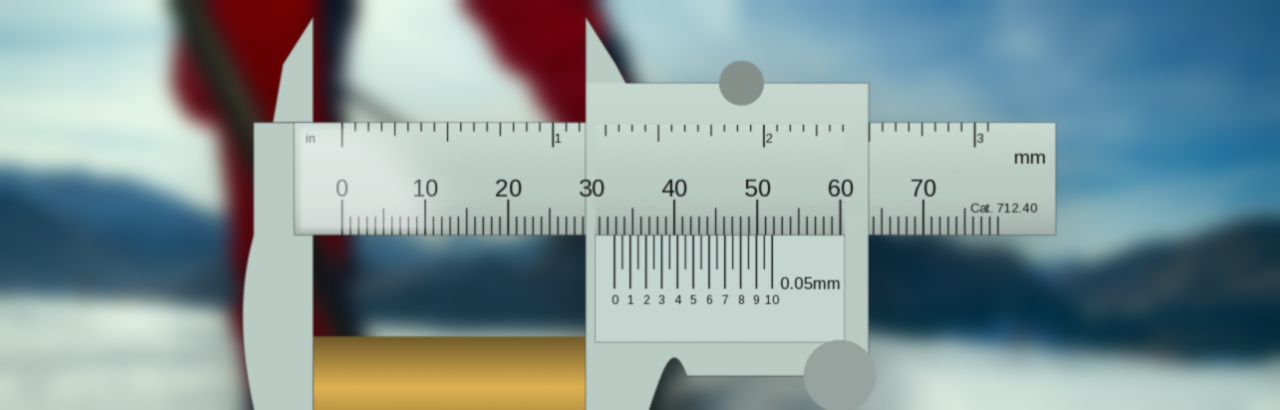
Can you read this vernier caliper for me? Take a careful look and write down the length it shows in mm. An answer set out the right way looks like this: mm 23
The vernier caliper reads mm 32.8
